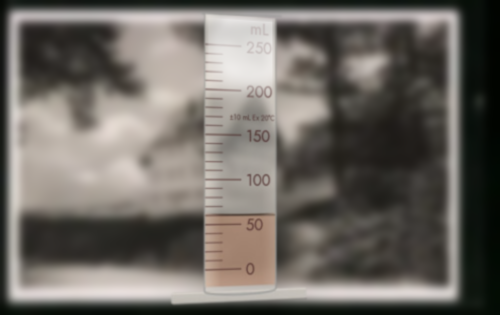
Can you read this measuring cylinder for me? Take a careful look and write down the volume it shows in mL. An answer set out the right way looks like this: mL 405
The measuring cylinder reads mL 60
